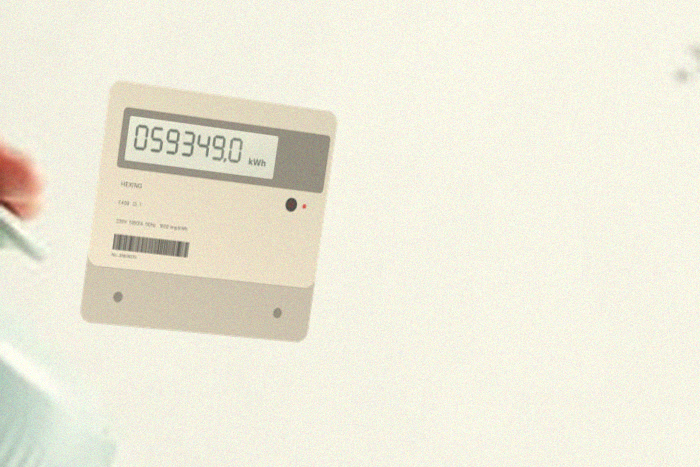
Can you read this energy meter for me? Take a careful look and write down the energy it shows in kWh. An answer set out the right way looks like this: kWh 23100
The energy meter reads kWh 59349.0
